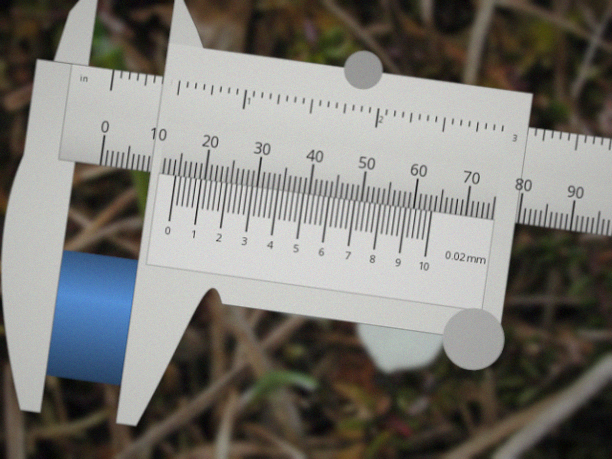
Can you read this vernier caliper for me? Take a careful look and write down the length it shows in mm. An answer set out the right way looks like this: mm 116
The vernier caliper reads mm 14.4
